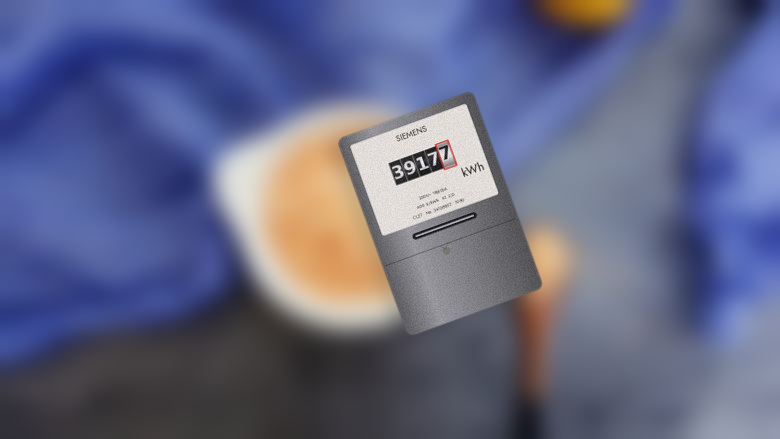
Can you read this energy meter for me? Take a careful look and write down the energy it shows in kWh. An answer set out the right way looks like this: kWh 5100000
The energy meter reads kWh 3917.7
